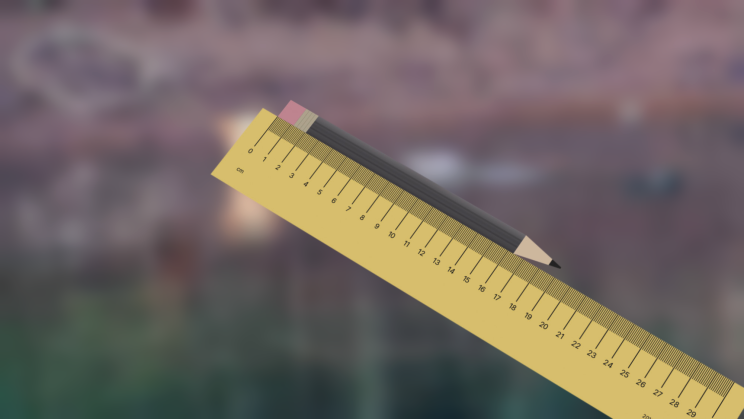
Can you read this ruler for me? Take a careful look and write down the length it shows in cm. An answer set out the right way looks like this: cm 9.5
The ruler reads cm 19
